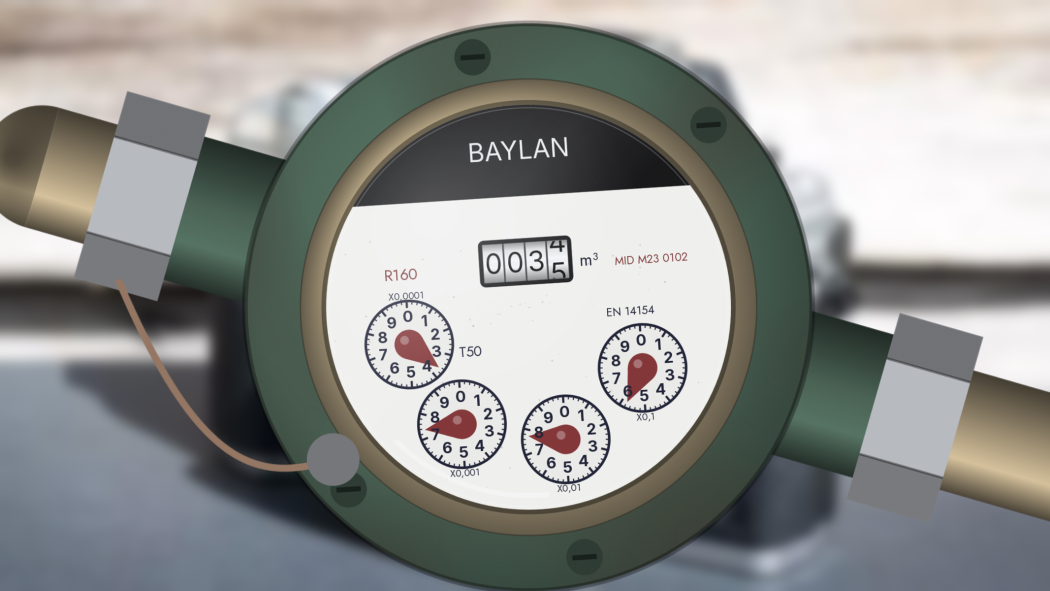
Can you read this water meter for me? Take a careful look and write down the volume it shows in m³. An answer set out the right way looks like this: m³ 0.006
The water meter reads m³ 34.5773
